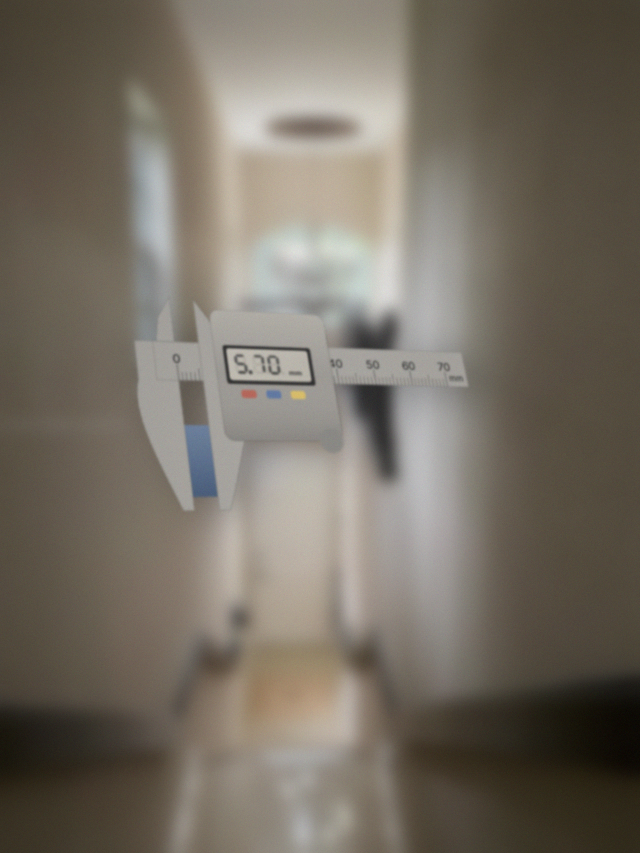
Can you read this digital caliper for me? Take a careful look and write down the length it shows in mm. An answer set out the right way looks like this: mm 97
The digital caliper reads mm 5.70
